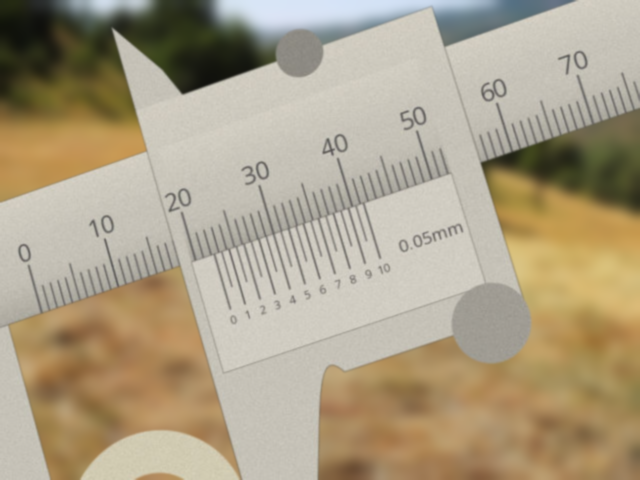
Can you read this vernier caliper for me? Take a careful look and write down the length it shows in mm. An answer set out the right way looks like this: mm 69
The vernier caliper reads mm 22.4
